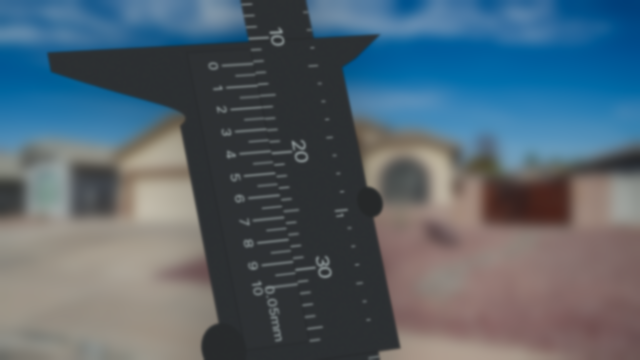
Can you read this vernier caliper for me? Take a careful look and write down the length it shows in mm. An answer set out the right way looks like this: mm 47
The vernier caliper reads mm 12.2
